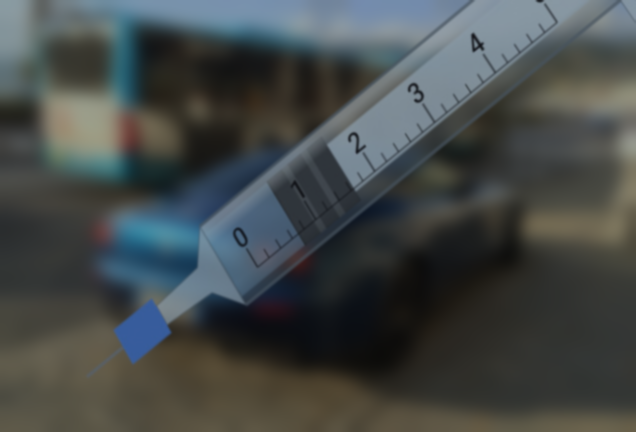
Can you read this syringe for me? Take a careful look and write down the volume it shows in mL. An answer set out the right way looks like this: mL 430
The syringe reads mL 0.7
